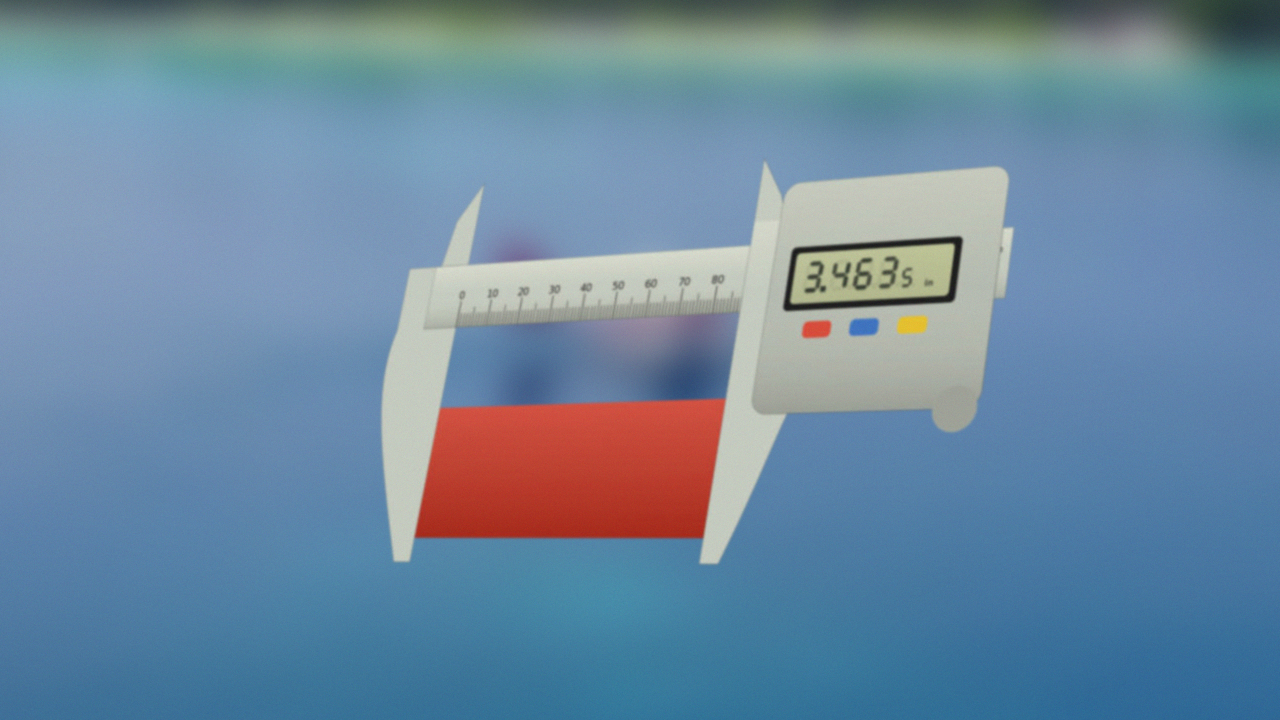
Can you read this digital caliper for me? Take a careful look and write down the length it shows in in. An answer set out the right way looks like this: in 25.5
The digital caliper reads in 3.4635
